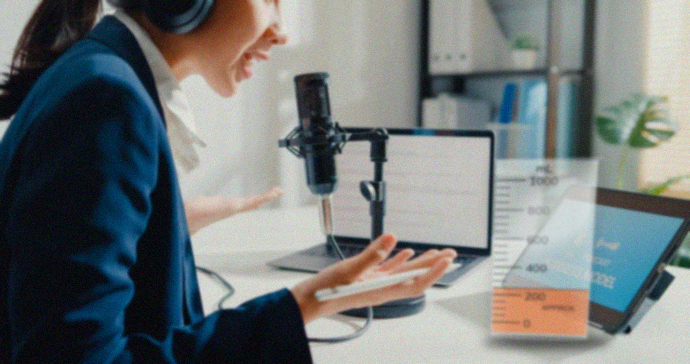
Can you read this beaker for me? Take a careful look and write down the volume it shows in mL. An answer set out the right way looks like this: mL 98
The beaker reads mL 250
